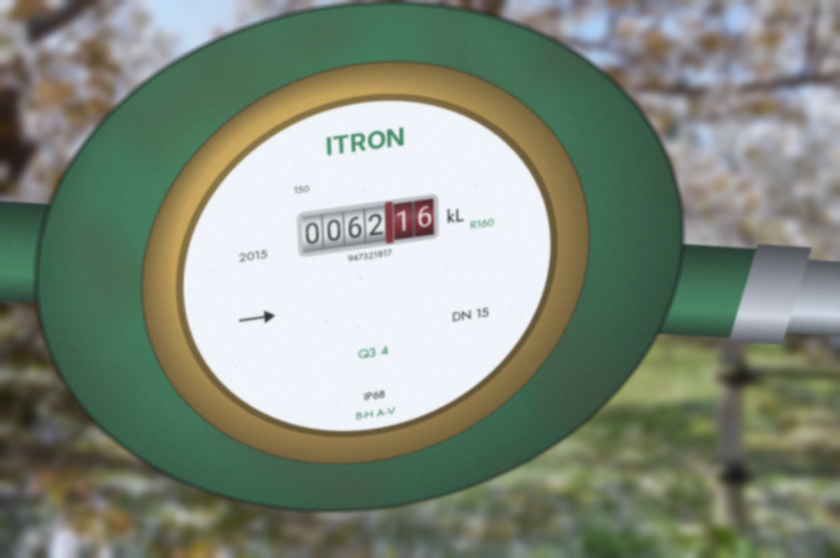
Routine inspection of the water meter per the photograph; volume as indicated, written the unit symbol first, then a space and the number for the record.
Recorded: kL 62.16
